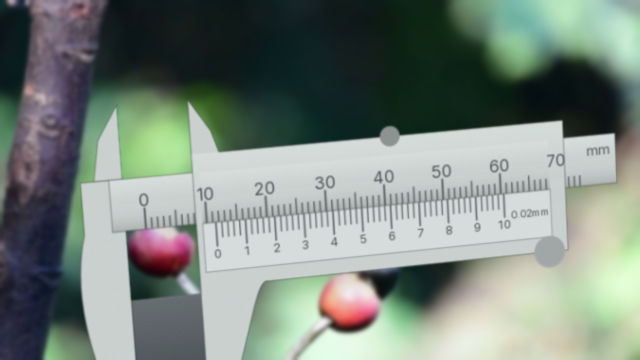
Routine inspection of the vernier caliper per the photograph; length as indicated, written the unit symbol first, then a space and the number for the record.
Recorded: mm 11.5
